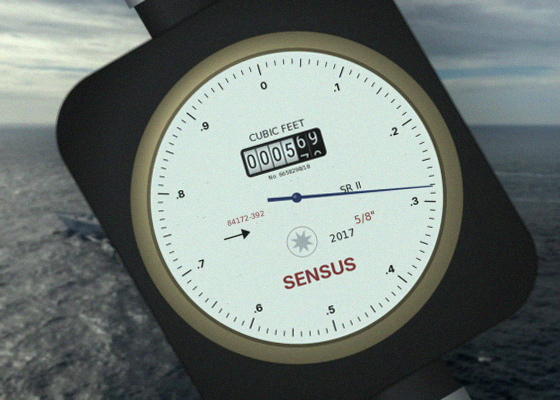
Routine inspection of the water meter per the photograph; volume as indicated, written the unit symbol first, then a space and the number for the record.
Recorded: ft³ 569.28
